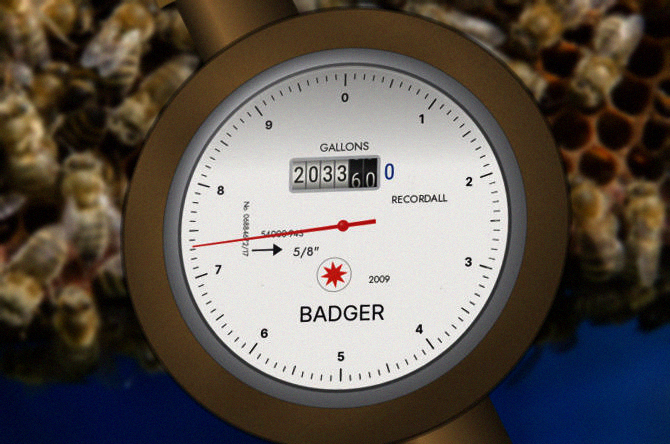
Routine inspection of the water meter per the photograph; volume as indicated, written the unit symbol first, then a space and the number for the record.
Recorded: gal 2033597.3
